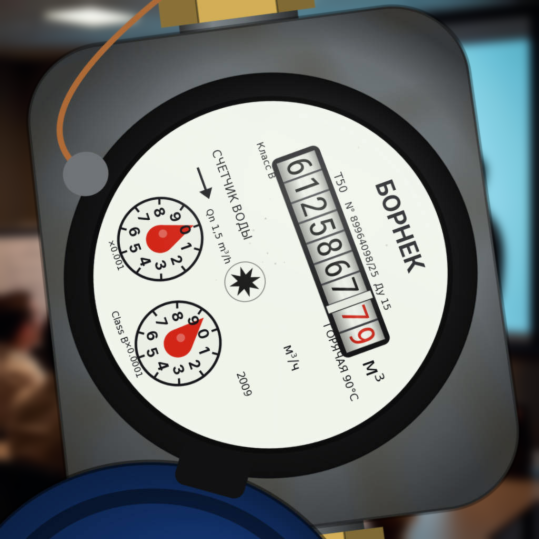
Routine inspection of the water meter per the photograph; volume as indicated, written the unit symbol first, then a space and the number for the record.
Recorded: m³ 6125867.7899
